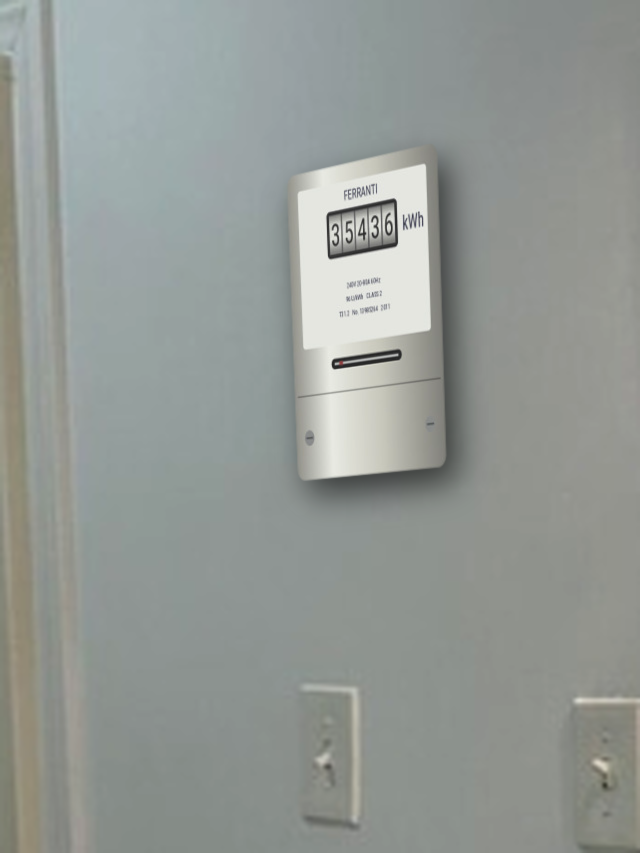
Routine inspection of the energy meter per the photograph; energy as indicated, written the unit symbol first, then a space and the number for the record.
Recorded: kWh 35436
